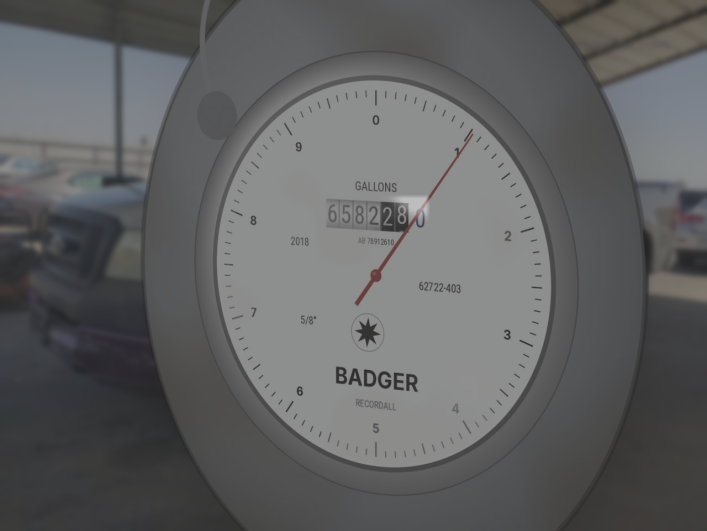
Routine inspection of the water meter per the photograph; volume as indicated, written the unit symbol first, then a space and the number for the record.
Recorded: gal 6582281.0
